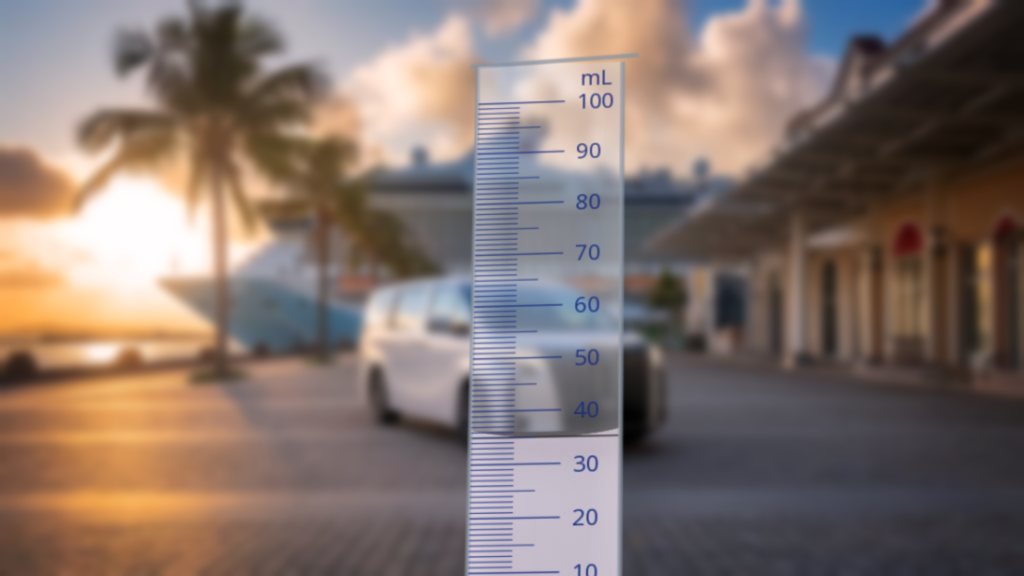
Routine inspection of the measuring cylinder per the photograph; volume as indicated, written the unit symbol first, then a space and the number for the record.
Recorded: mL 35
